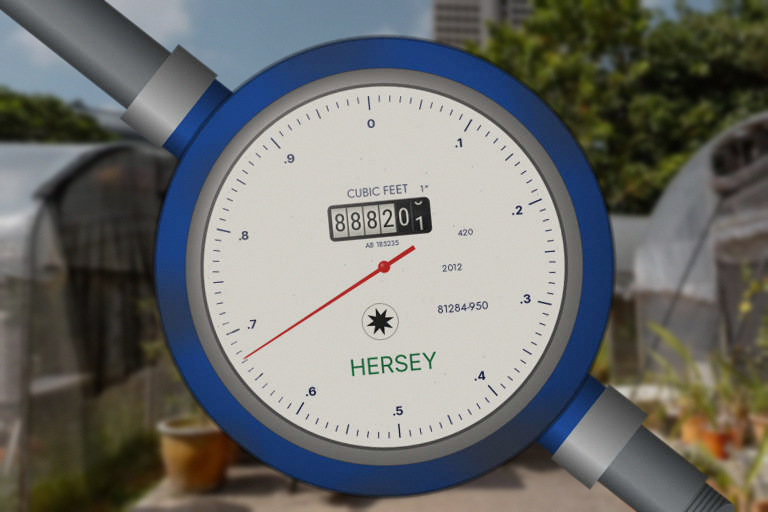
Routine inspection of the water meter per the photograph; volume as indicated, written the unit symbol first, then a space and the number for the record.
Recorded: ft³ 888200.67
